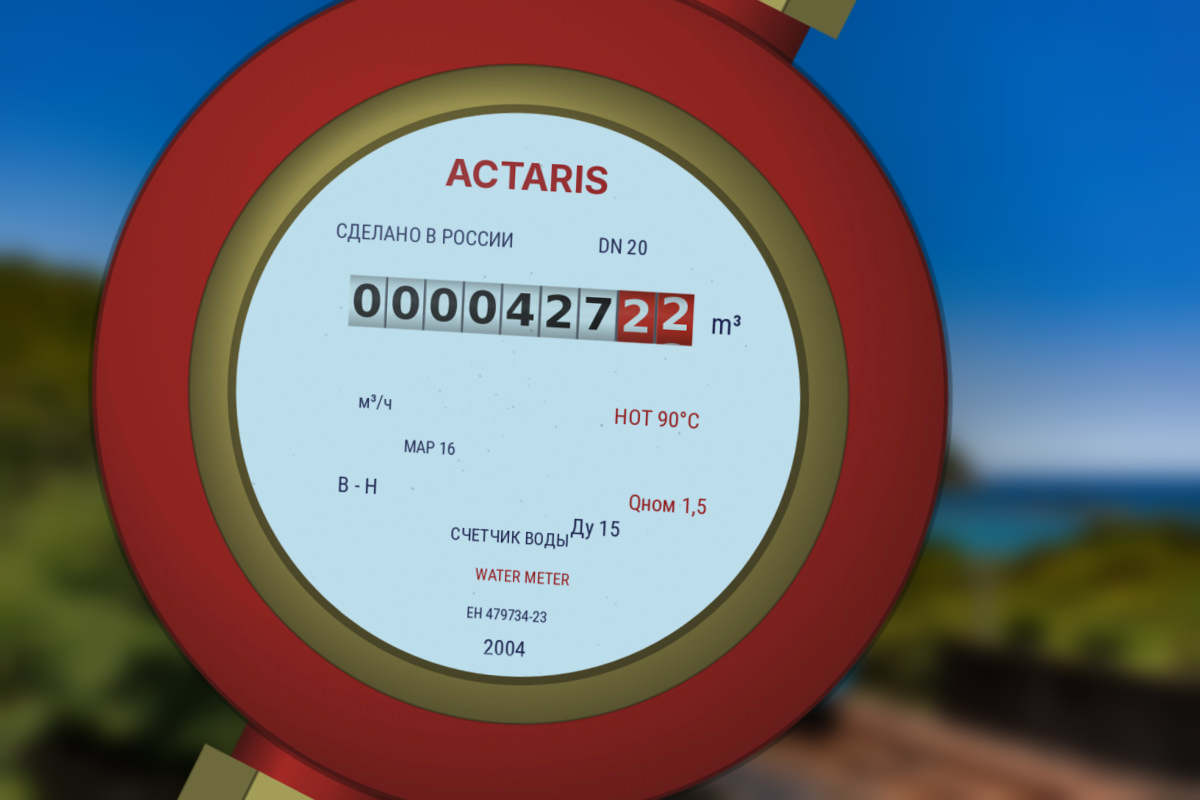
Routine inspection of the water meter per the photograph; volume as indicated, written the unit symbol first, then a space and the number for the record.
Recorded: m³ 427.22
